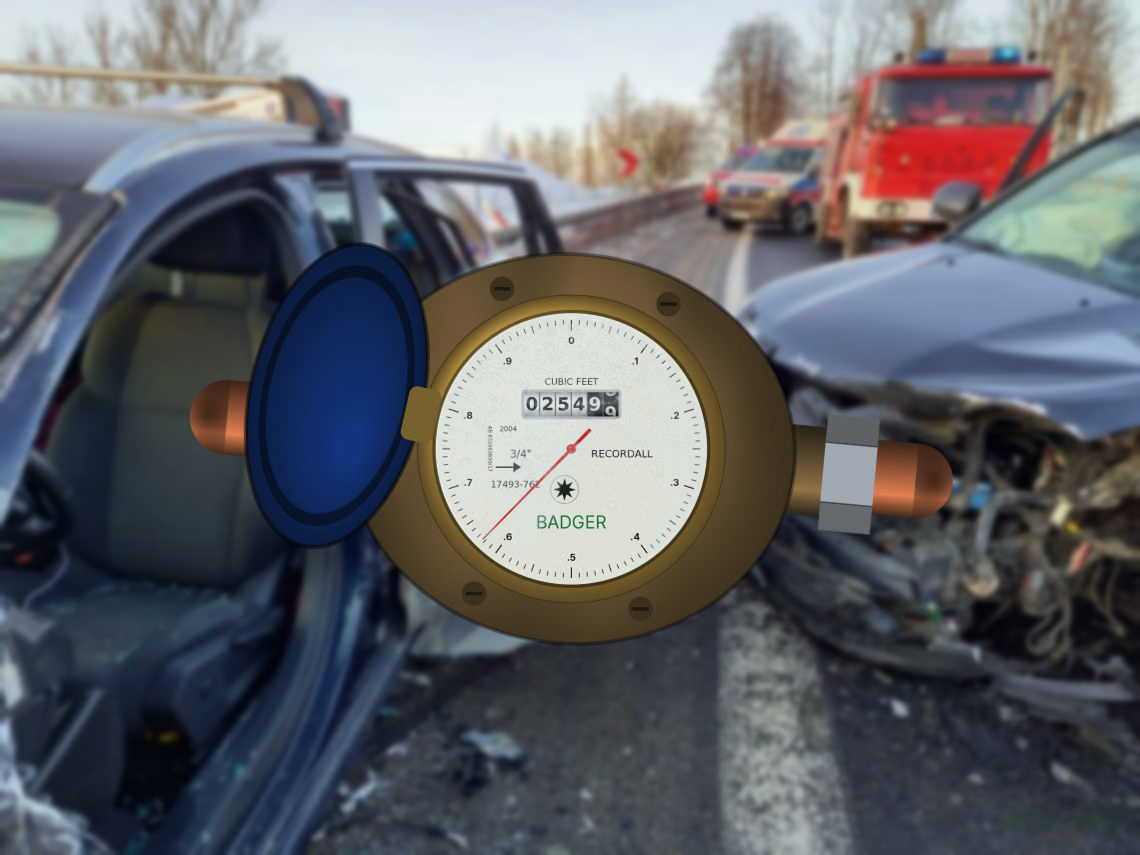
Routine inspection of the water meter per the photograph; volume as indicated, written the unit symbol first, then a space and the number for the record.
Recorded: ft³ 25498.62
